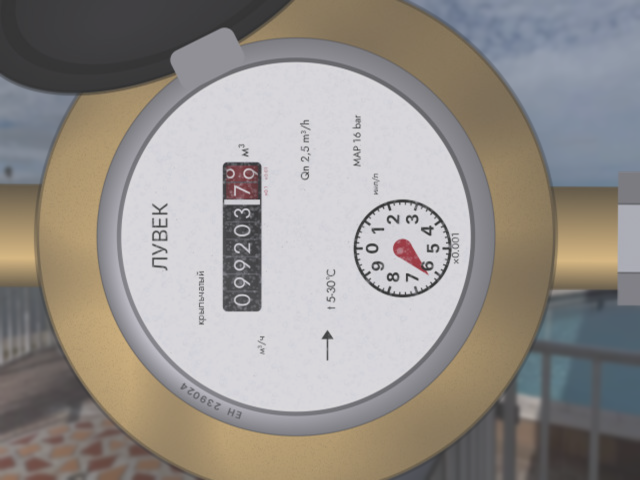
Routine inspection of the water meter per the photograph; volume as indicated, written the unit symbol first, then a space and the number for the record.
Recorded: m³ 99203.786
